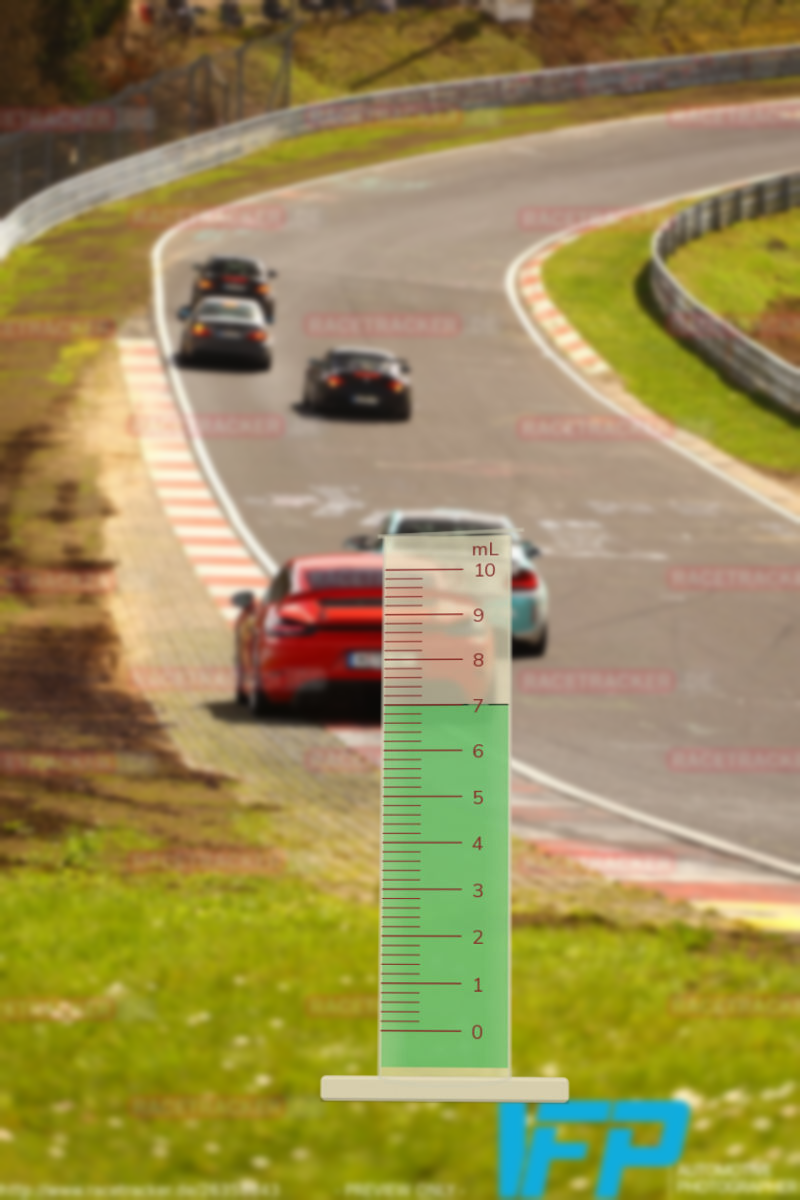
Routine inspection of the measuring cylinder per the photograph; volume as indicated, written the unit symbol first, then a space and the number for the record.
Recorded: mL 7
